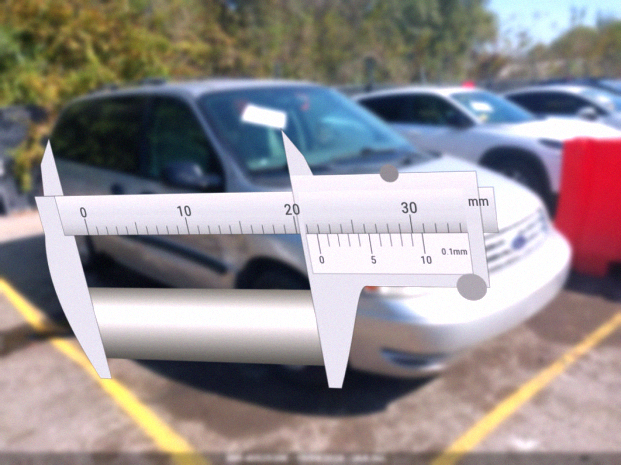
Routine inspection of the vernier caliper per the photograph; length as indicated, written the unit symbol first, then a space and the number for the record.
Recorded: mm 21.8
